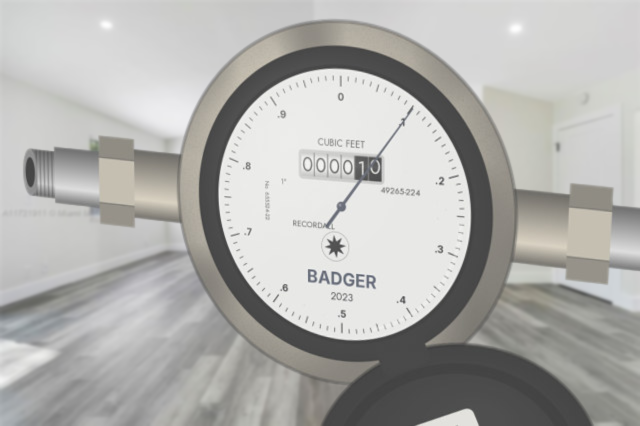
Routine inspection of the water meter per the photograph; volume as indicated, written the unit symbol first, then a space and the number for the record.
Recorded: ft³ 10.10
